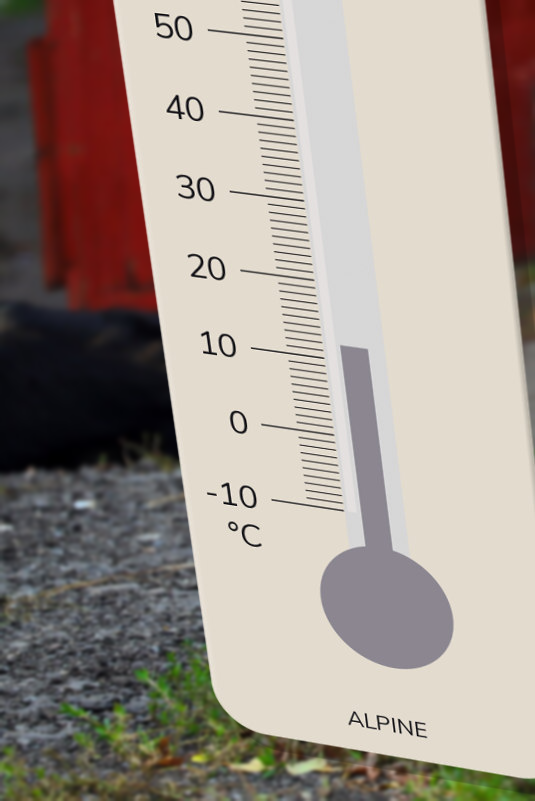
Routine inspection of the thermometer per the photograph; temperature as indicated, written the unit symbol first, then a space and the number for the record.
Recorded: °C 12
